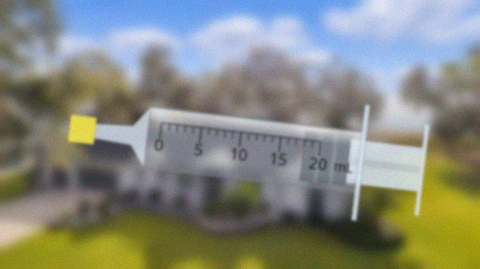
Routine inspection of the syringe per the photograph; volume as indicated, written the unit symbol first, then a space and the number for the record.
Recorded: mL 18
